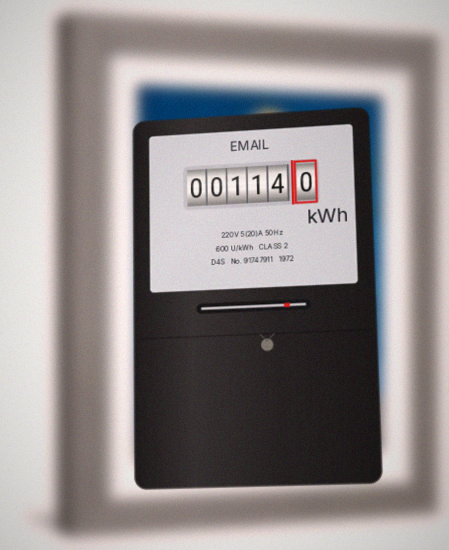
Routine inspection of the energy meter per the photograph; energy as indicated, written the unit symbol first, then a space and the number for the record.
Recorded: kWh 114.0
